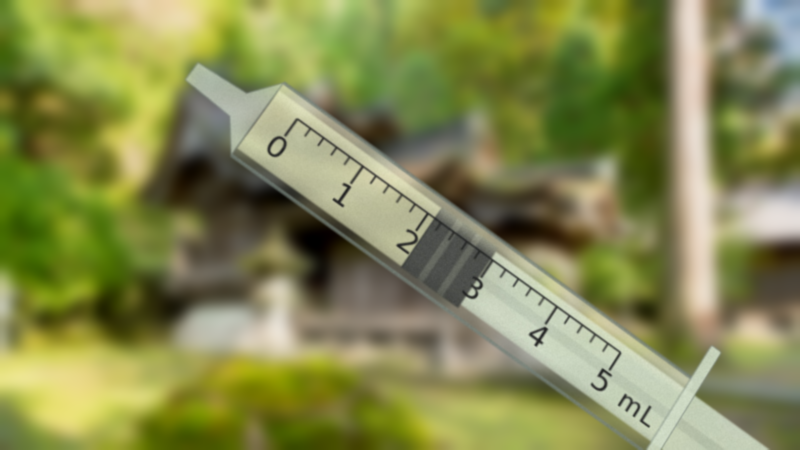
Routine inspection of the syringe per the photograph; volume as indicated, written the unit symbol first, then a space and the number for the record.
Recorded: mL 2.1
